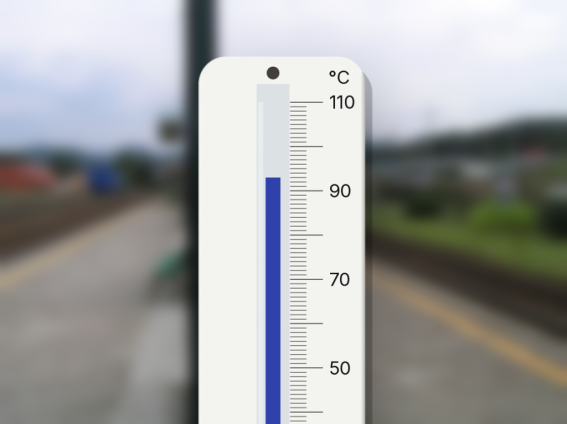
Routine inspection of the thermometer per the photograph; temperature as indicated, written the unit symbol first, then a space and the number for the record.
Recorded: °C 93
